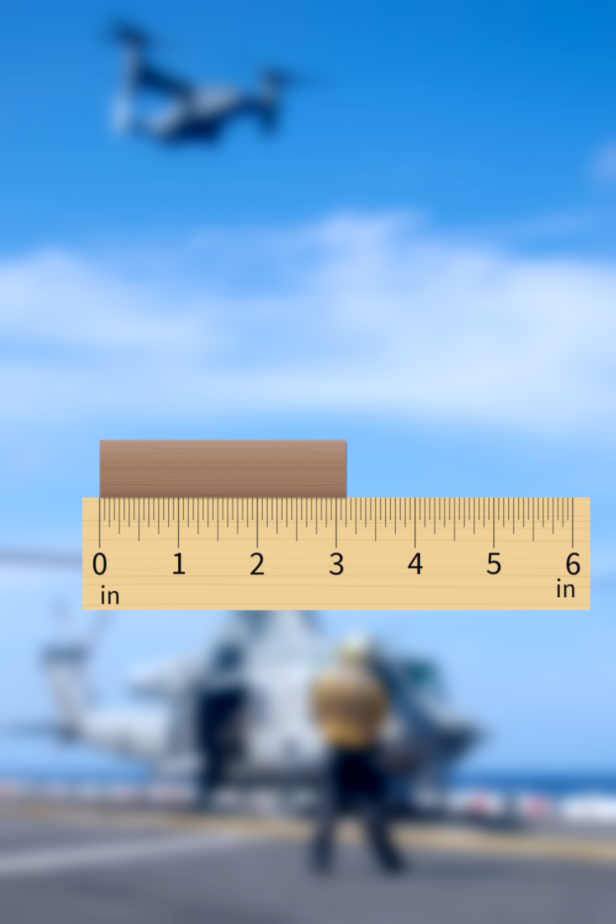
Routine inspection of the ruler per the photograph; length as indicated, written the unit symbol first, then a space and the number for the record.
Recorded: in 3.125
